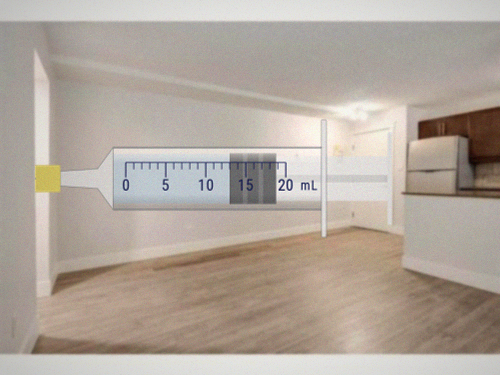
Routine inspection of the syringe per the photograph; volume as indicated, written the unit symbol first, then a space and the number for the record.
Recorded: mL 13
